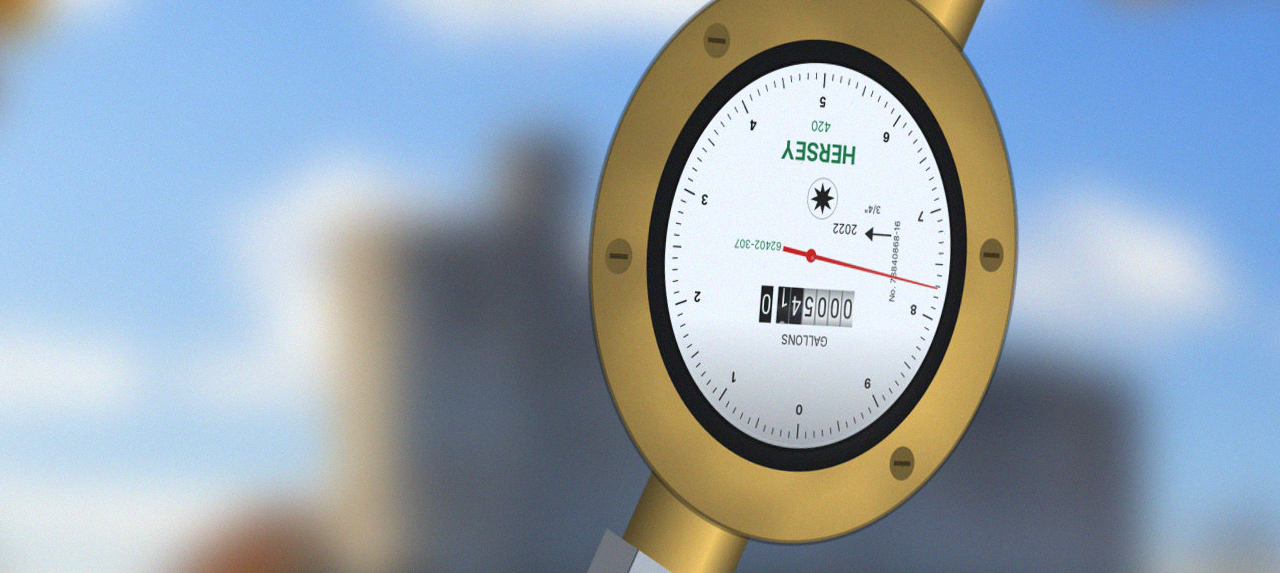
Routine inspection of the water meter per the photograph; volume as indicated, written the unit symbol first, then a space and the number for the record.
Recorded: gal 5407.7
